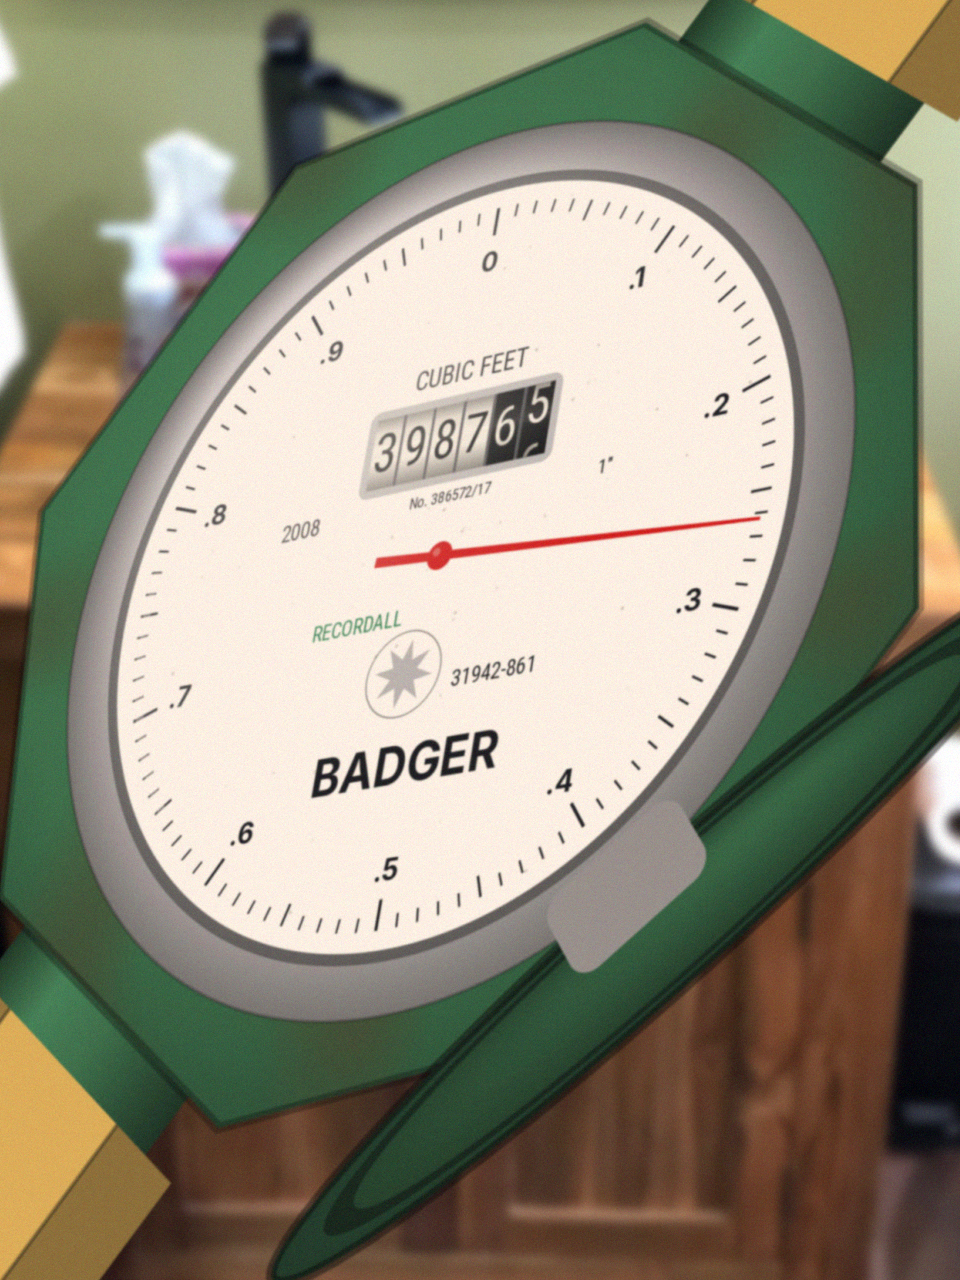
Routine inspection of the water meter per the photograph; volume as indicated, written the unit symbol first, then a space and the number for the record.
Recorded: ft³ 398765.26
